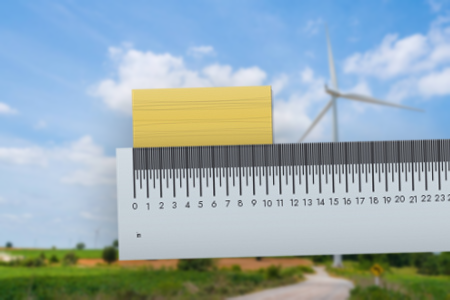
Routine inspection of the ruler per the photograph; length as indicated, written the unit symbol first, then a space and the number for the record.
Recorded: in 10.5
